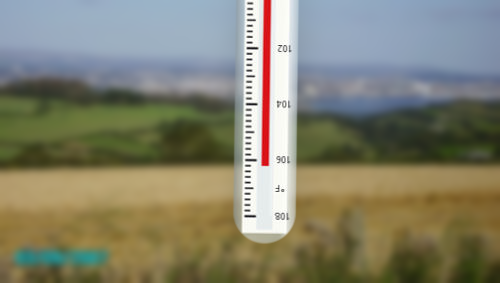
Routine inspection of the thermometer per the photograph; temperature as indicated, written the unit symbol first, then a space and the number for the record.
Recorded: °F 106.2
